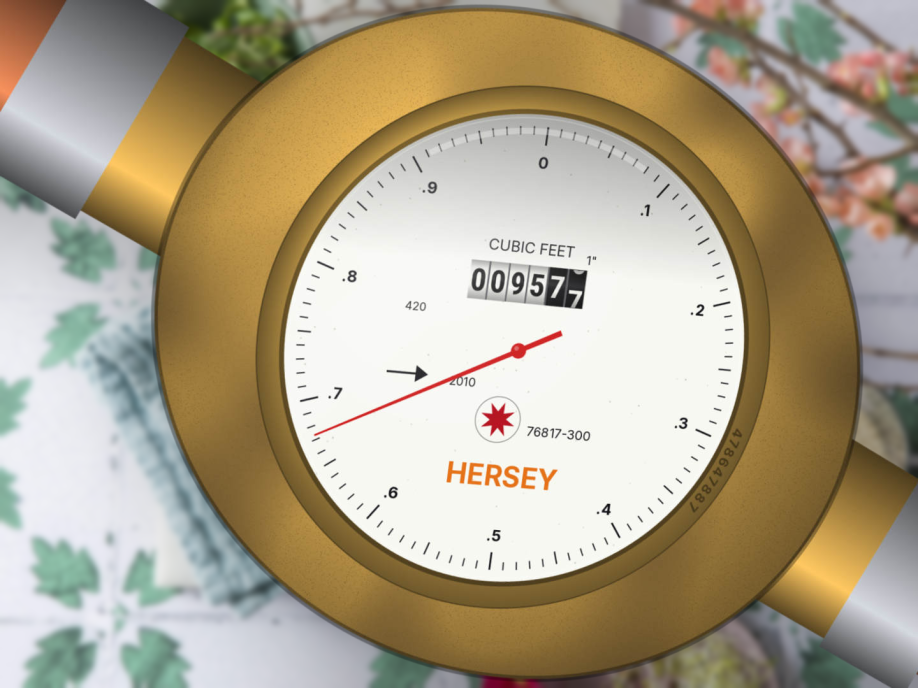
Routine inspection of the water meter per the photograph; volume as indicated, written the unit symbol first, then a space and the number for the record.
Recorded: ft³ 9576.67
